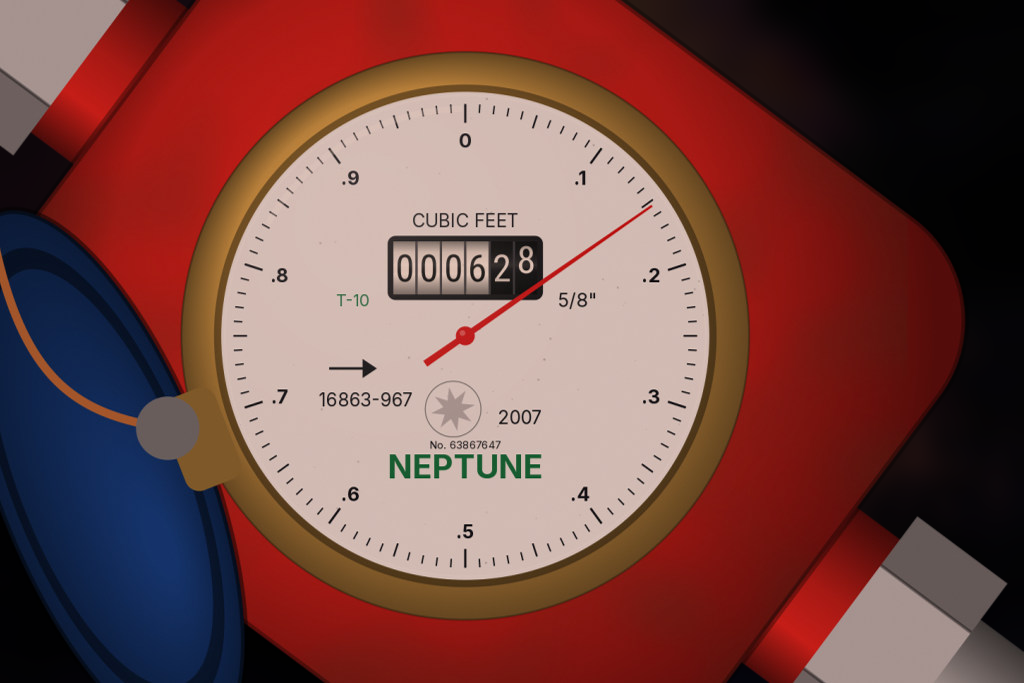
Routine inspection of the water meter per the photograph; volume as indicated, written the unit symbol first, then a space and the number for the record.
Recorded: ft³ 628.15
